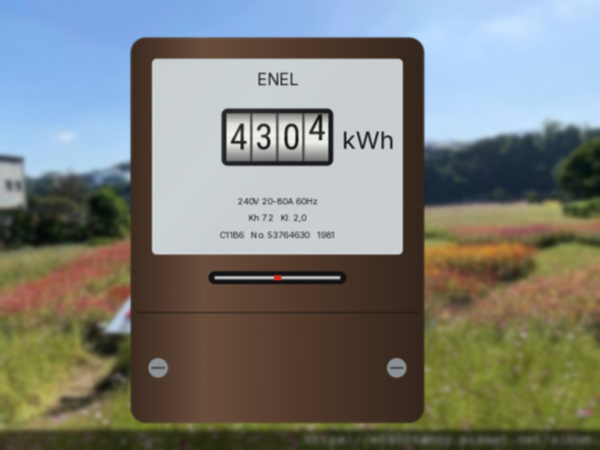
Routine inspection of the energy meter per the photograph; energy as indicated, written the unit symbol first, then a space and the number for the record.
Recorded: kWh 4304
